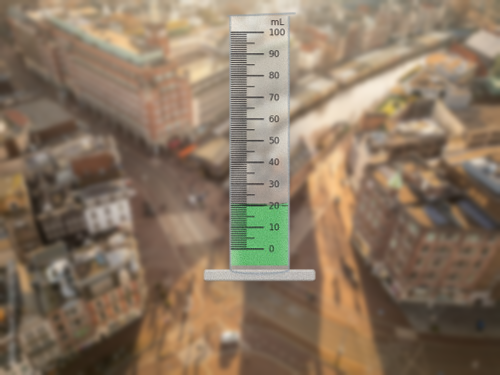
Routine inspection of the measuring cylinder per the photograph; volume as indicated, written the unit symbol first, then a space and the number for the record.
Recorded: mL 20
